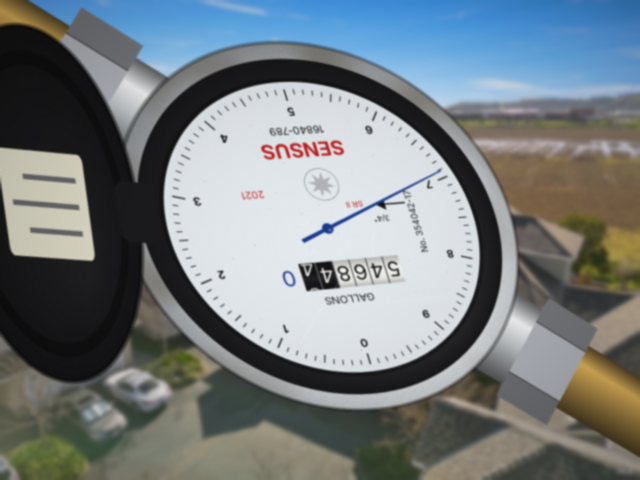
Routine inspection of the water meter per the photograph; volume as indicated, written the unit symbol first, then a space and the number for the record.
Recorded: gal 5468436.9
